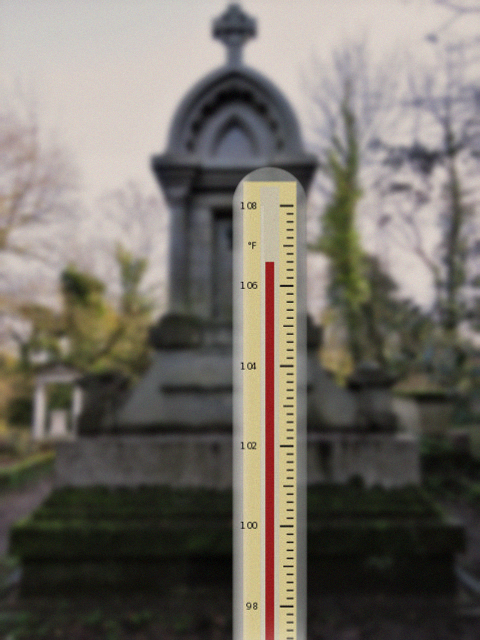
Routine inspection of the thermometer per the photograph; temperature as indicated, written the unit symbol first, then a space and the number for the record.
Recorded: °F 106.6
